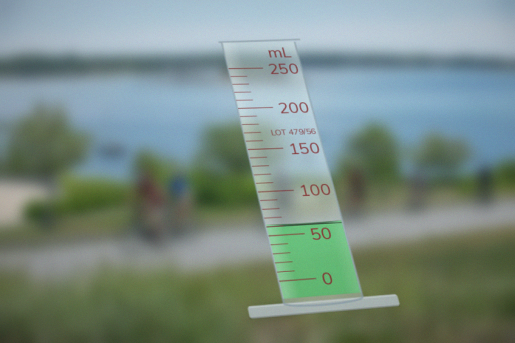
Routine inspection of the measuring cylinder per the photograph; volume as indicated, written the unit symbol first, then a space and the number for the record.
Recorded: mL 60
